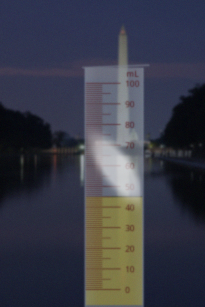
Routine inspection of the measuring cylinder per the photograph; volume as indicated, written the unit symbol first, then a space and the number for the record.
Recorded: mL 45
